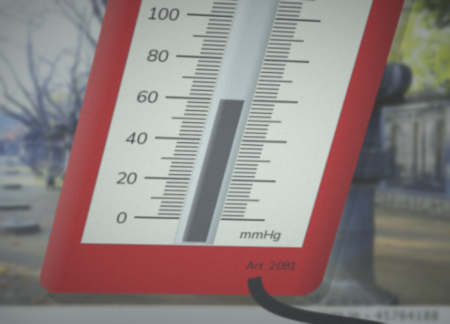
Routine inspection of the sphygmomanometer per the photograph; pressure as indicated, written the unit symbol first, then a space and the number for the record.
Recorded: mmHg 60
